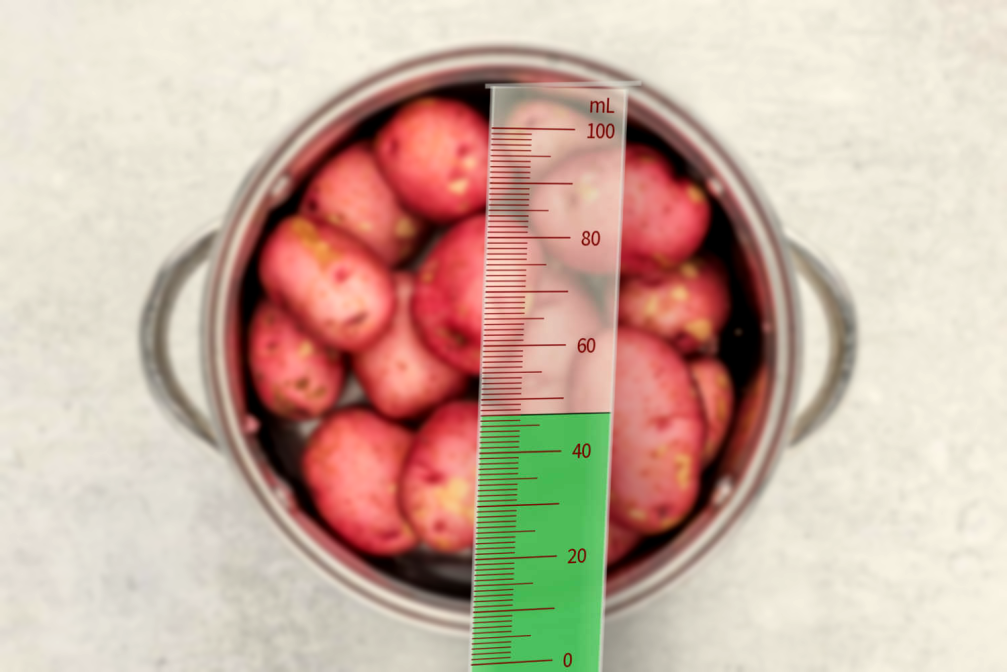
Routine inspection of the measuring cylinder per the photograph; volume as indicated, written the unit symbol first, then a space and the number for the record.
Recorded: mL 47
